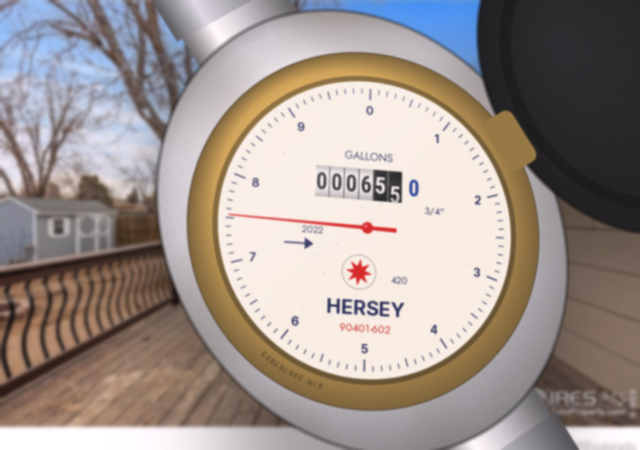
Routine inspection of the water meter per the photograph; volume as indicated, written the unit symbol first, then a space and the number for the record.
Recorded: gal 6547.5
